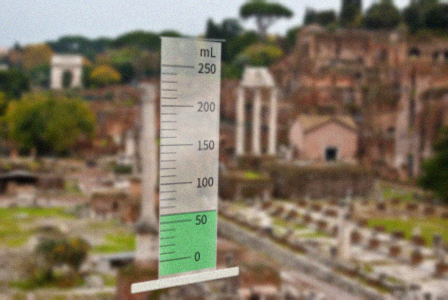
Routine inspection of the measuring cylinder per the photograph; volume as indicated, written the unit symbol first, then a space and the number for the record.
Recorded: mL 60
